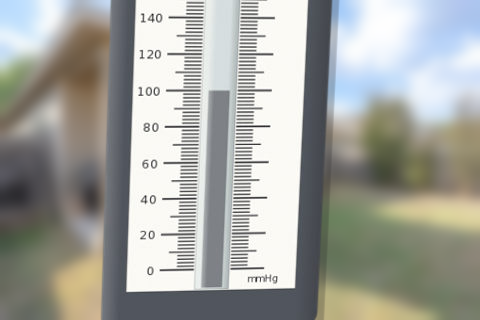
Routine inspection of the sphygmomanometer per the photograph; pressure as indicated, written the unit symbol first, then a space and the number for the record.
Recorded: mmHg 100
